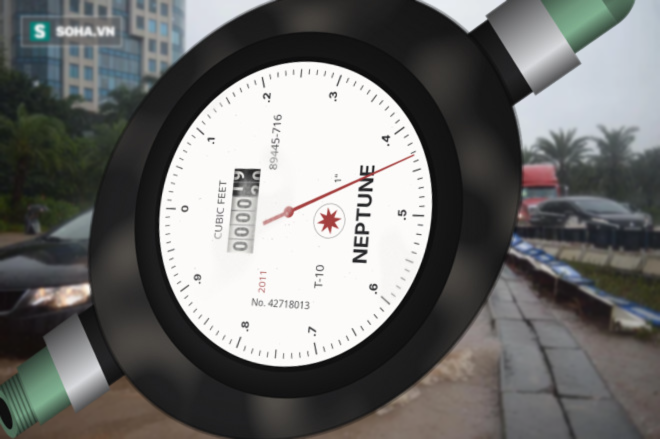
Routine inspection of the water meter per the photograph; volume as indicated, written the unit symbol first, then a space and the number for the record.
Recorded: ft³ 19.43
